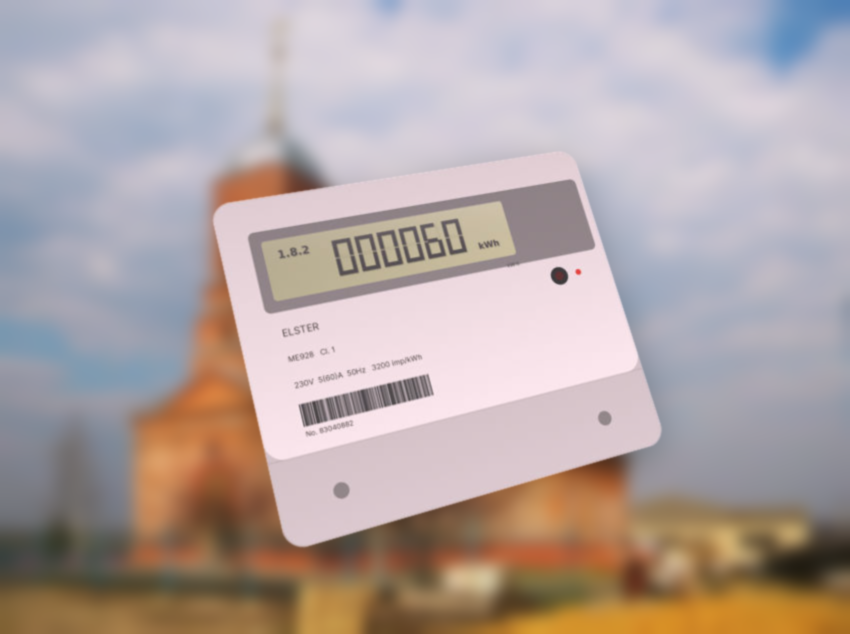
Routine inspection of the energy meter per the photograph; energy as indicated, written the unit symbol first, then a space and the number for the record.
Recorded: kWh 60
